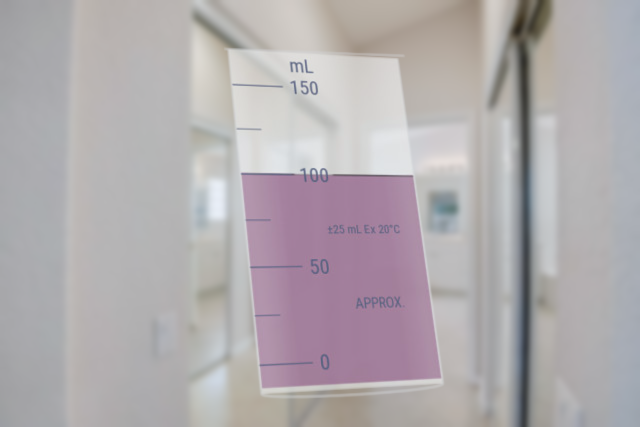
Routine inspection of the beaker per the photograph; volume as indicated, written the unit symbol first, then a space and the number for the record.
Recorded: mL 100
